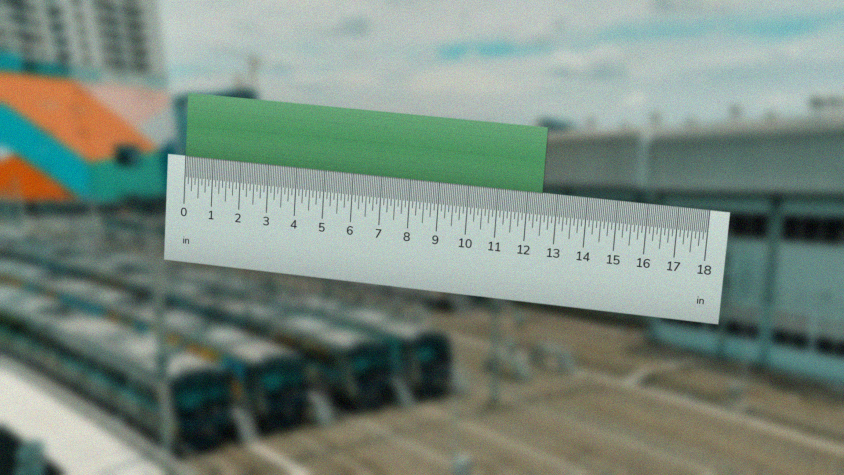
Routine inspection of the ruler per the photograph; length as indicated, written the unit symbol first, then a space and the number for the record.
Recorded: in 12.5
